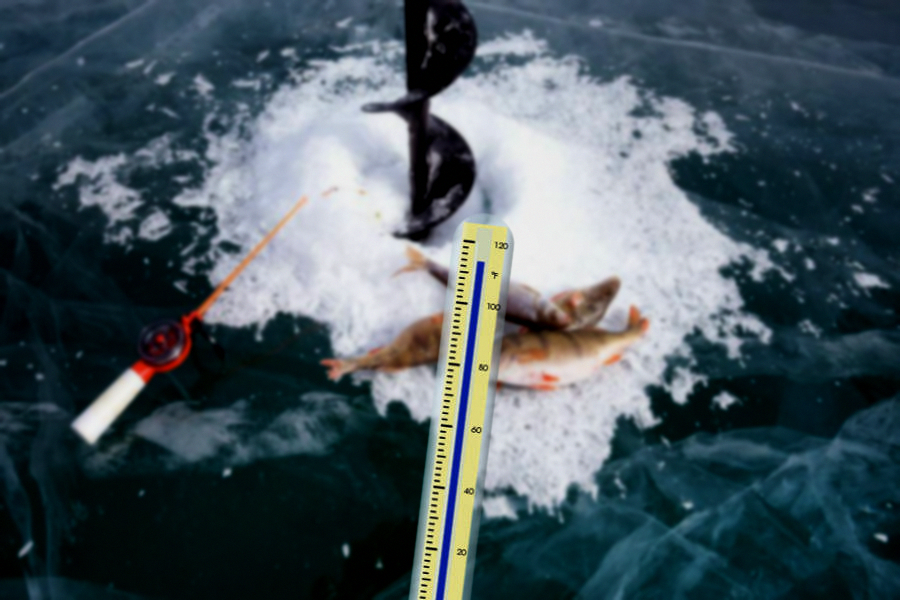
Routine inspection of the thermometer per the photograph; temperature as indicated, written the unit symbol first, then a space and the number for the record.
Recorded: °F 114
